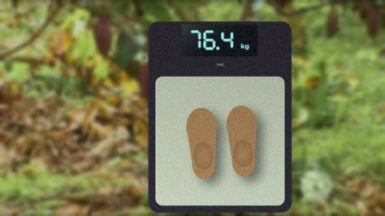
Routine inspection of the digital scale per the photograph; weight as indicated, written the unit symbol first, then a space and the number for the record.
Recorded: kg 76.4
